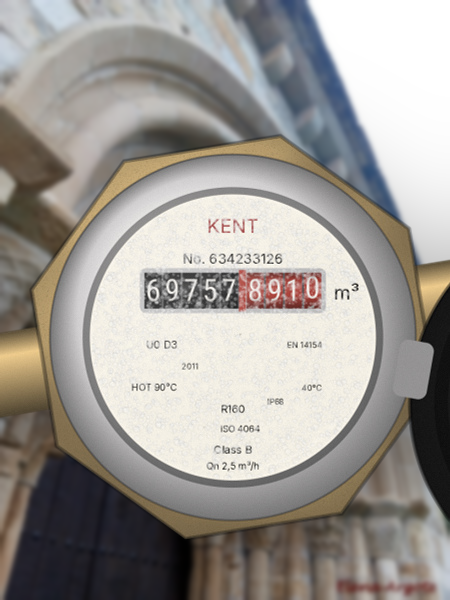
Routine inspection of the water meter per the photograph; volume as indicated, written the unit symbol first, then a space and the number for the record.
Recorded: m³ 69757.8910
